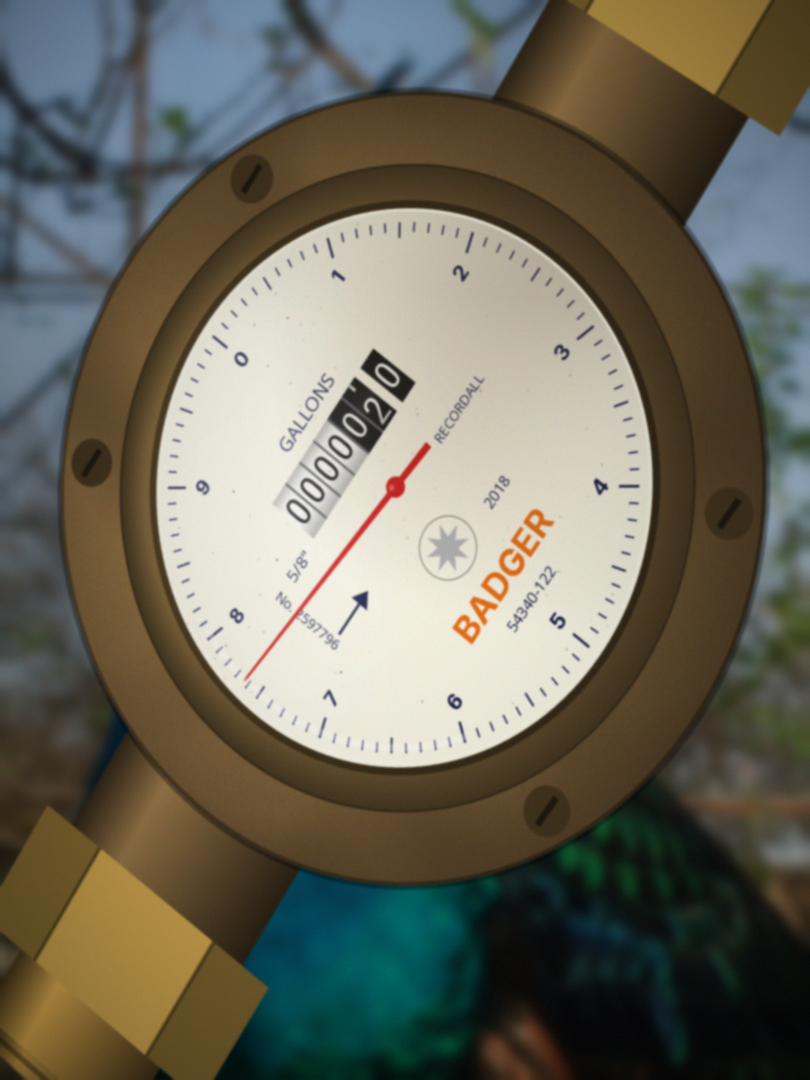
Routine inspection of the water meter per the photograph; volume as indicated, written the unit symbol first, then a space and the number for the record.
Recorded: gal 17.6
